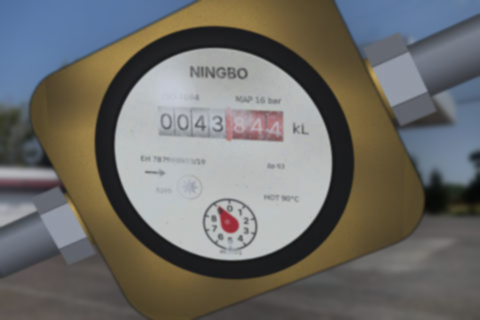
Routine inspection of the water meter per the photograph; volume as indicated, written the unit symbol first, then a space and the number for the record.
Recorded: kL 43.8439
